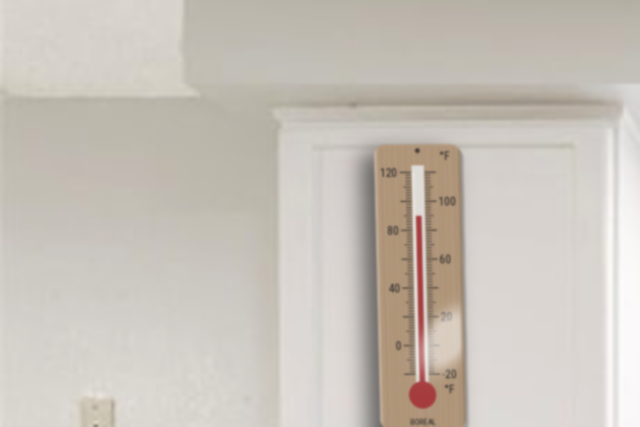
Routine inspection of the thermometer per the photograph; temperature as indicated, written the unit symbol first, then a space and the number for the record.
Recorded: °F 90
